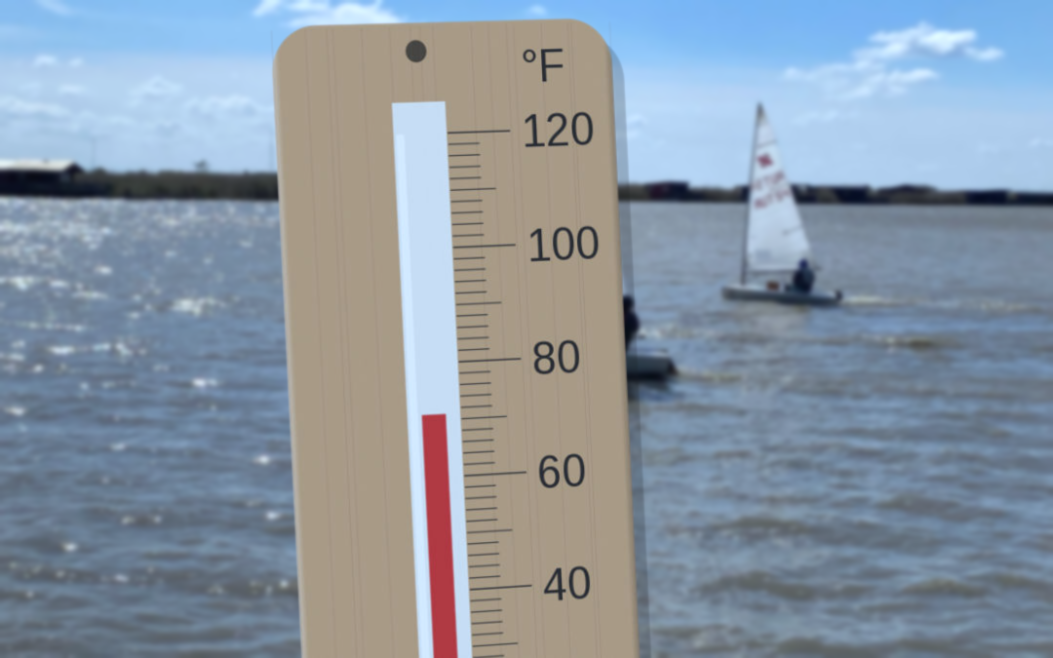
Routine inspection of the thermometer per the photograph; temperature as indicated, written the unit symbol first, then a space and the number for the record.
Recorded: °F 71
